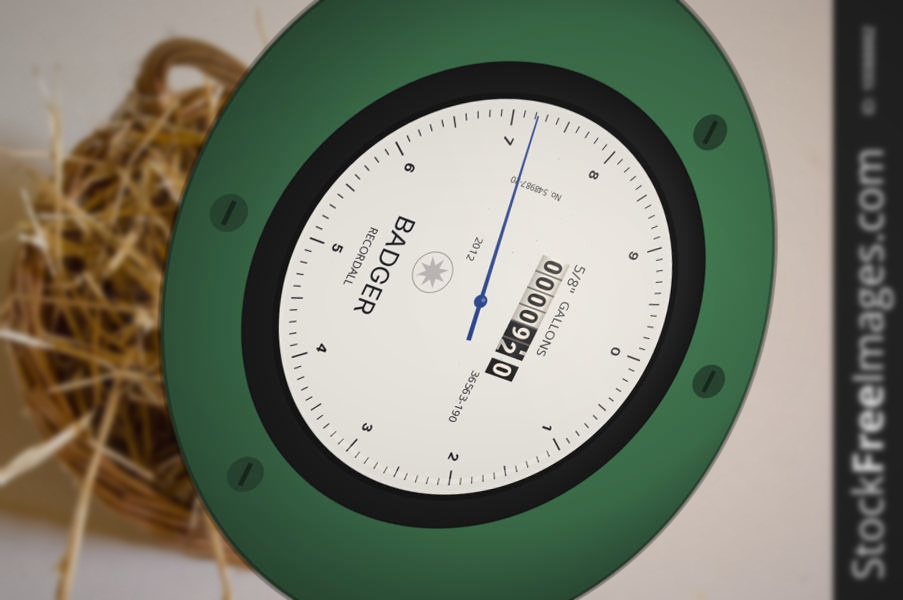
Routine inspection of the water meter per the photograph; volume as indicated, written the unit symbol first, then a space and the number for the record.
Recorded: gal 917.2
